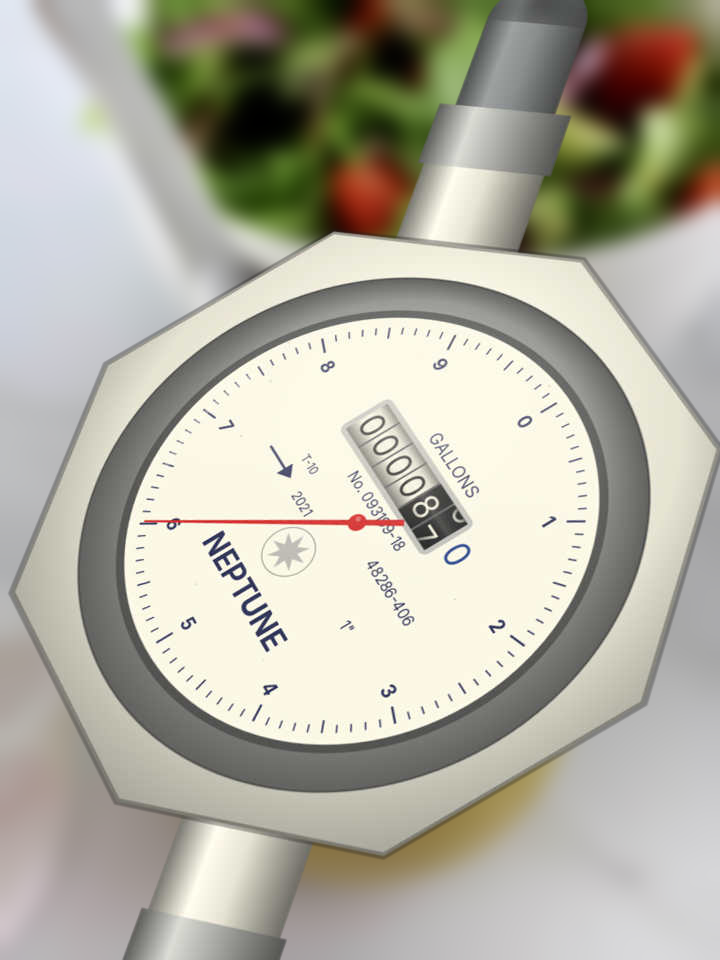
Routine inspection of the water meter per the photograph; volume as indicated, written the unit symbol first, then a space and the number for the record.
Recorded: gal 866.0
